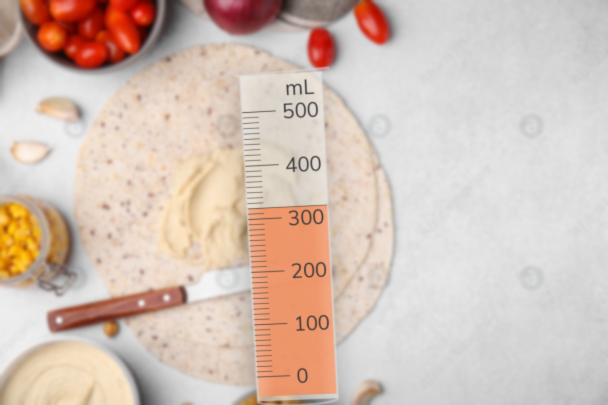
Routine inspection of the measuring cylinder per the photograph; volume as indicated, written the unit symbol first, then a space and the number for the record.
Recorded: mL 320
